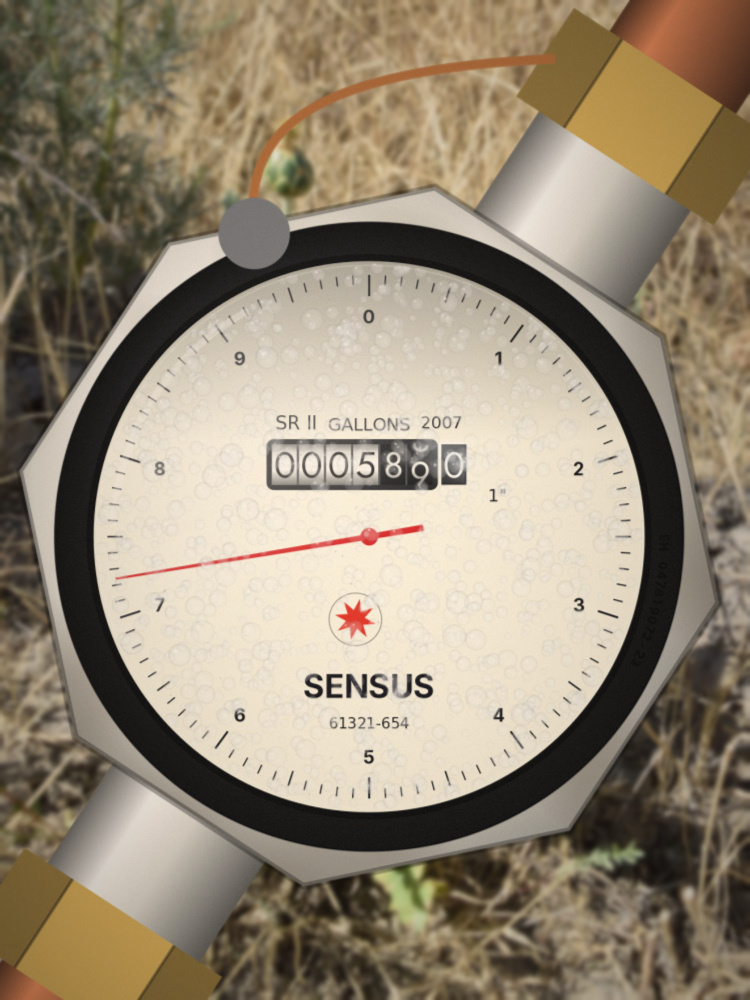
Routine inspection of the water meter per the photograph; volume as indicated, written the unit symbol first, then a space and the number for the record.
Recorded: gal 5887.2
